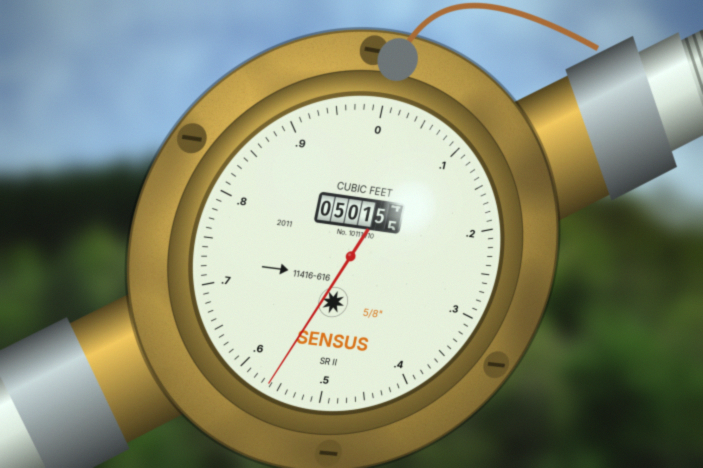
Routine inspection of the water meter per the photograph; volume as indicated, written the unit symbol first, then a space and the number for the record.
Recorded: ft³ 50154.56
